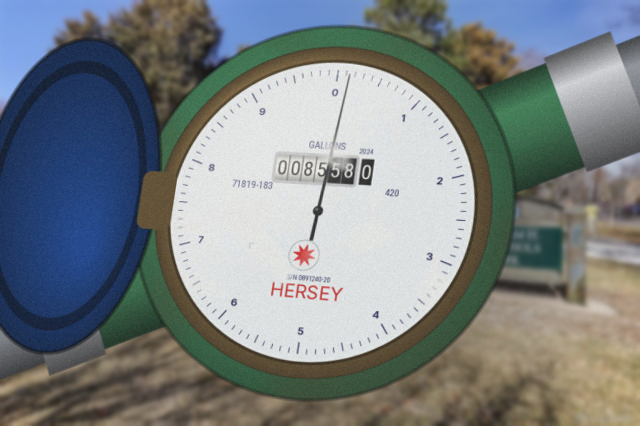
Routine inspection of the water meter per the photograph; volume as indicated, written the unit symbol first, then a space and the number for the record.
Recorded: gal 85580.1
